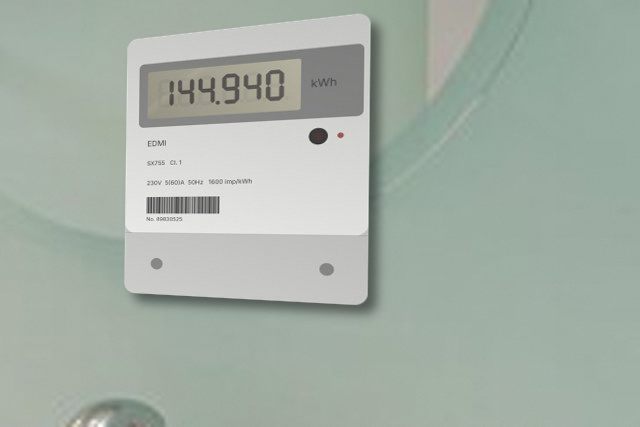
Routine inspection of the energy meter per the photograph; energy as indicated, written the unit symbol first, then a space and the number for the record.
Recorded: kWh 144.940
